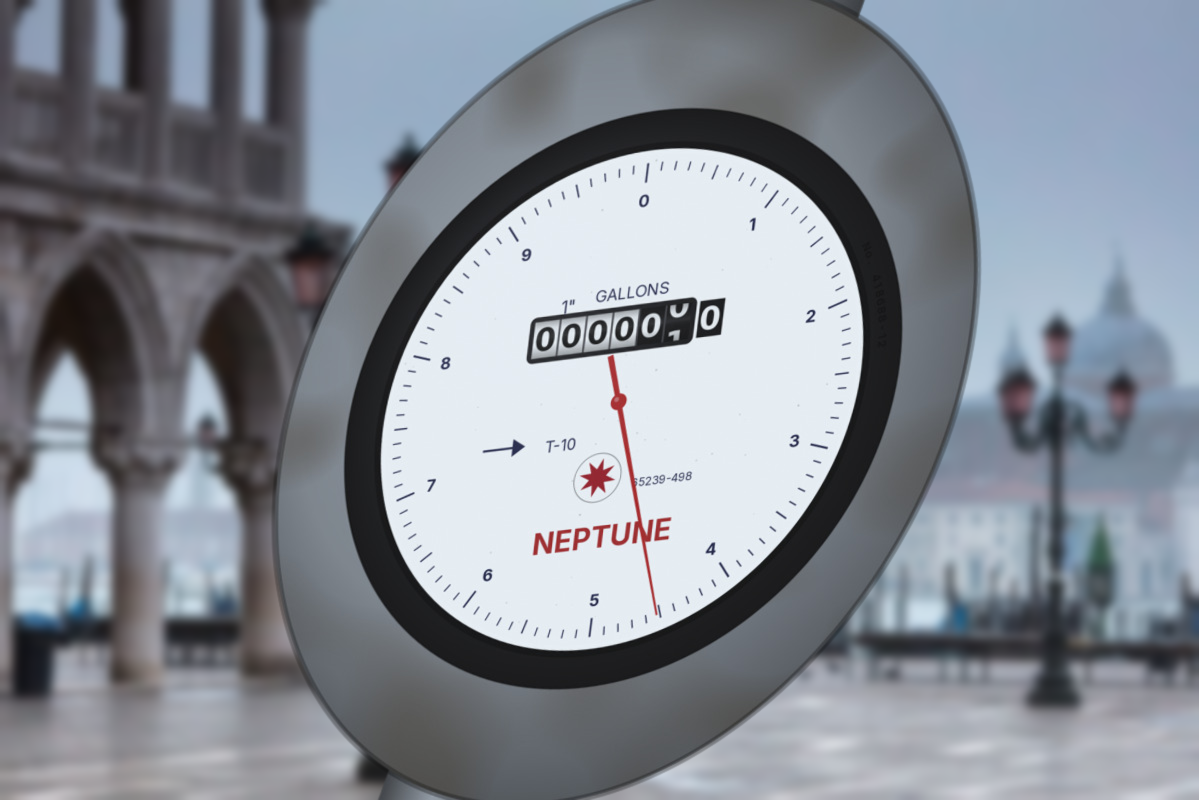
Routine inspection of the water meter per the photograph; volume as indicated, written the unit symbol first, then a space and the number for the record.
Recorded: gal 4.5
